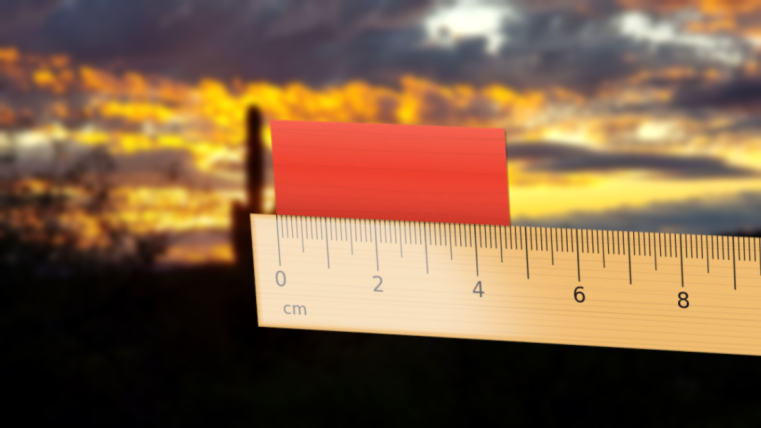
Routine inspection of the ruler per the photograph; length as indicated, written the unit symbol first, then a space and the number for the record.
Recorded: cm 4.7
